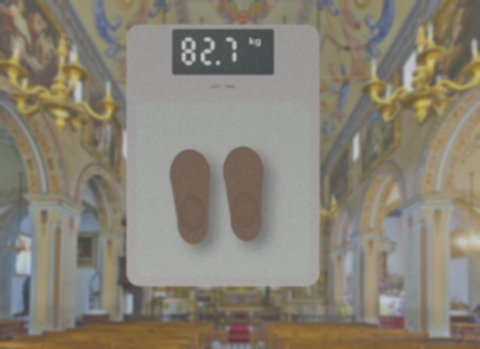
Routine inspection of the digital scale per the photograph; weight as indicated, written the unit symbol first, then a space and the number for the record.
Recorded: kg 82.7
